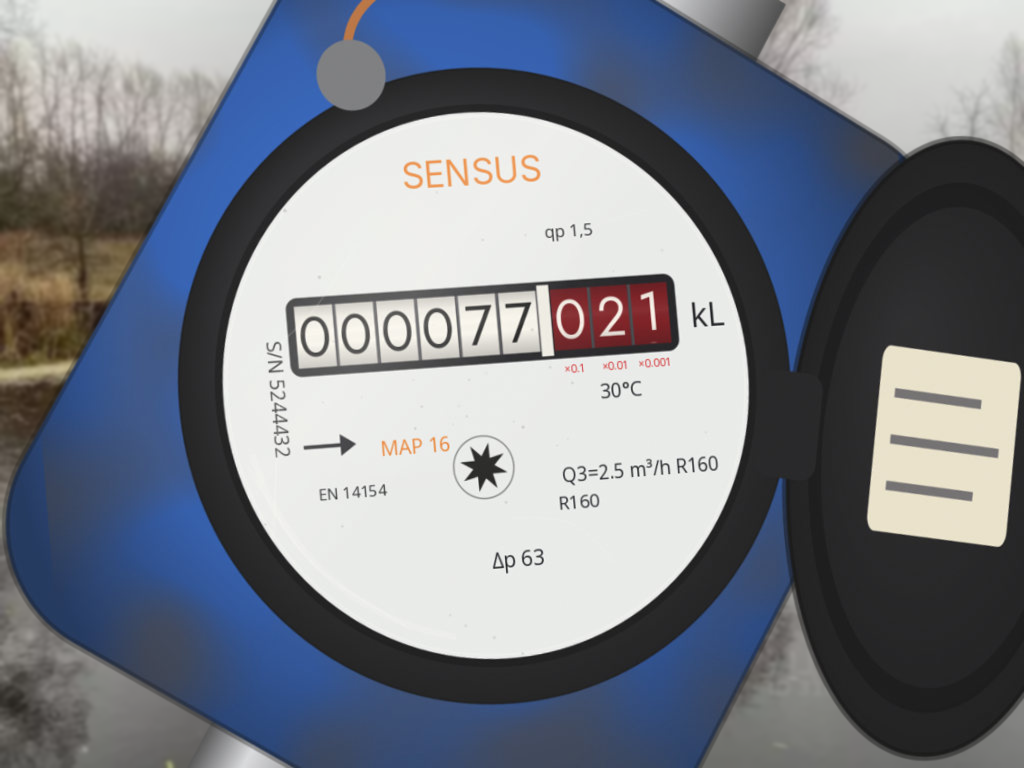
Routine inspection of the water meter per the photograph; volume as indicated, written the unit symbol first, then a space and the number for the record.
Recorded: kL 77.021
